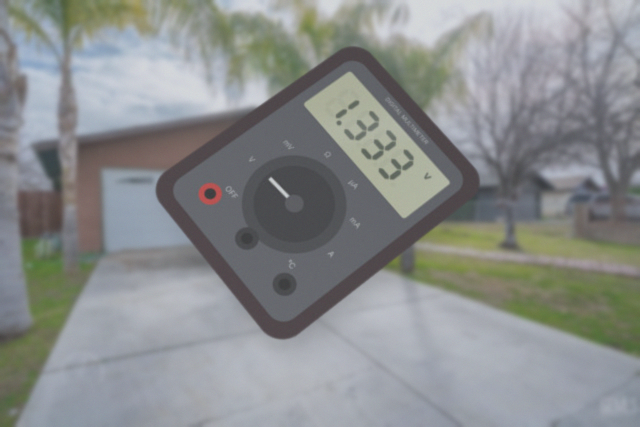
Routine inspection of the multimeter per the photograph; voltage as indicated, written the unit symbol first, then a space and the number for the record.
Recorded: V 1.333
